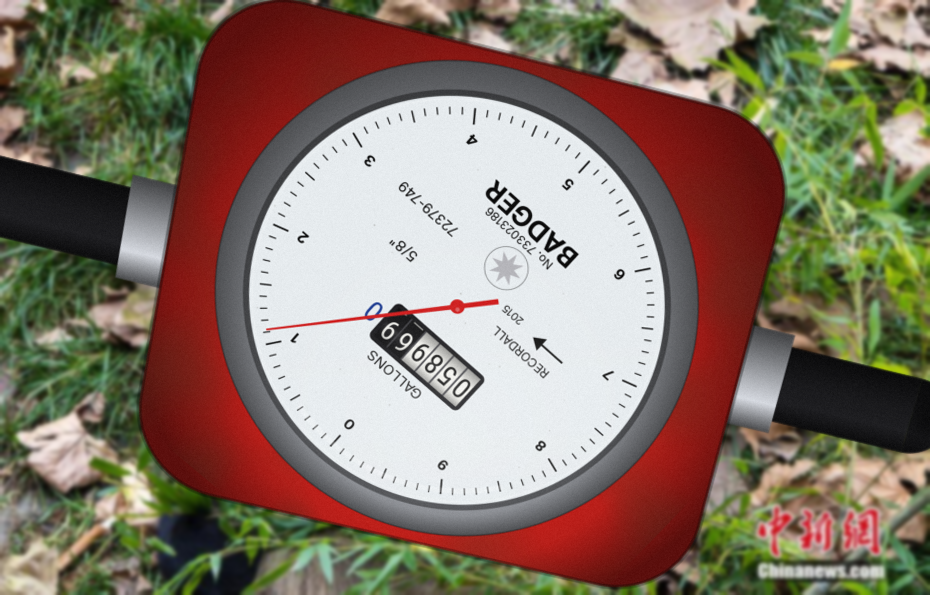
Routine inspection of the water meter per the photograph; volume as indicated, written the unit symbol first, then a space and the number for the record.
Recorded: gal 589691.1
